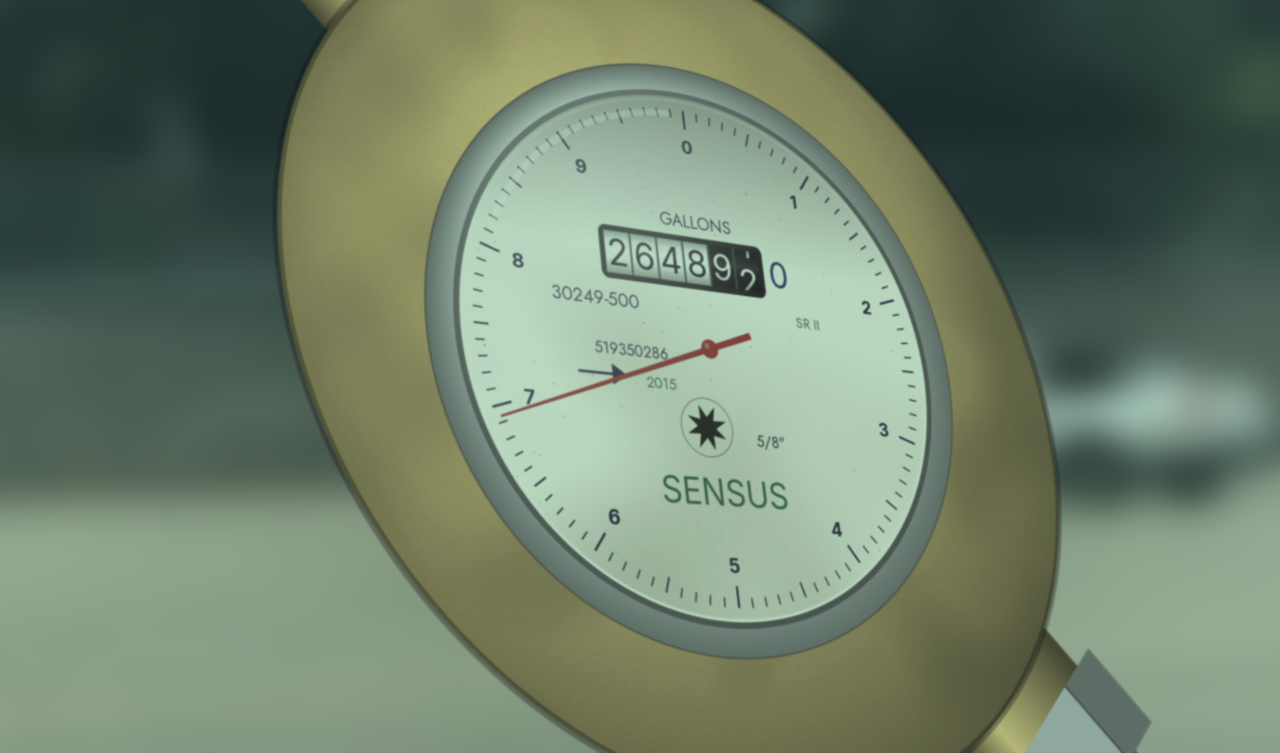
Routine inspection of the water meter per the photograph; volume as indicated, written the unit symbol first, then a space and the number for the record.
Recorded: gal 2648916.9
